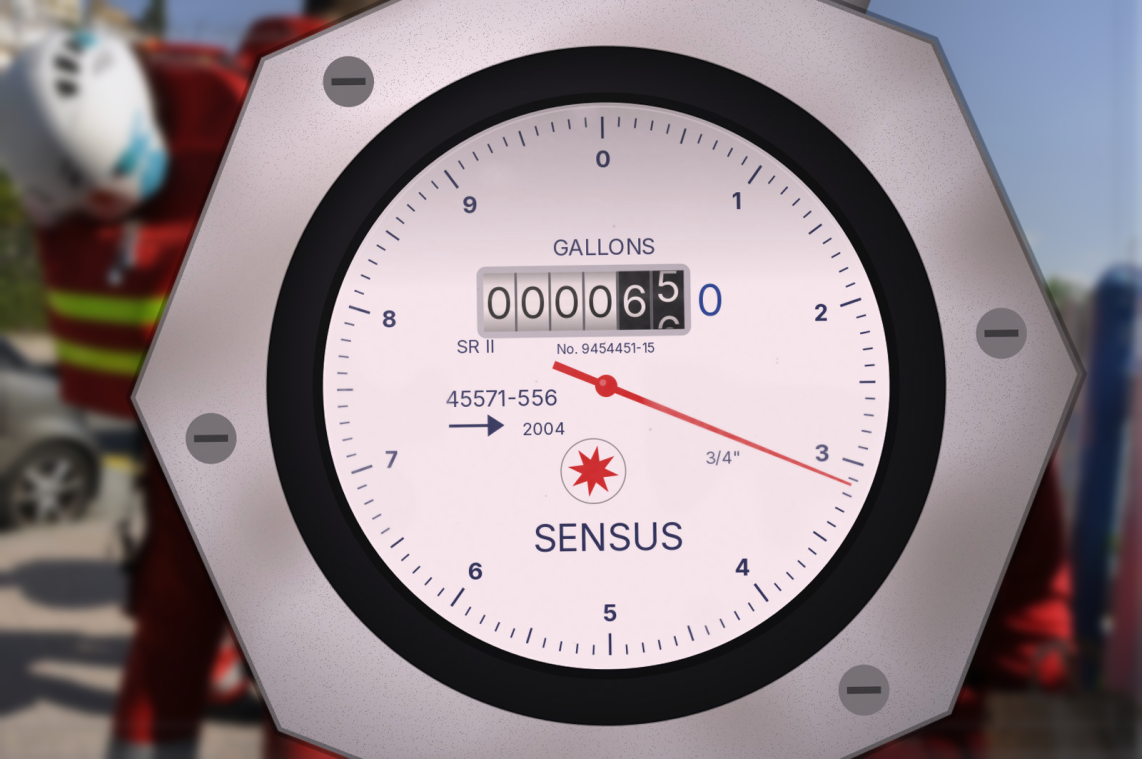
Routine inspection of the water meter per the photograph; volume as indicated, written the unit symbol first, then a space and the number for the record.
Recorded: gal 653.1
